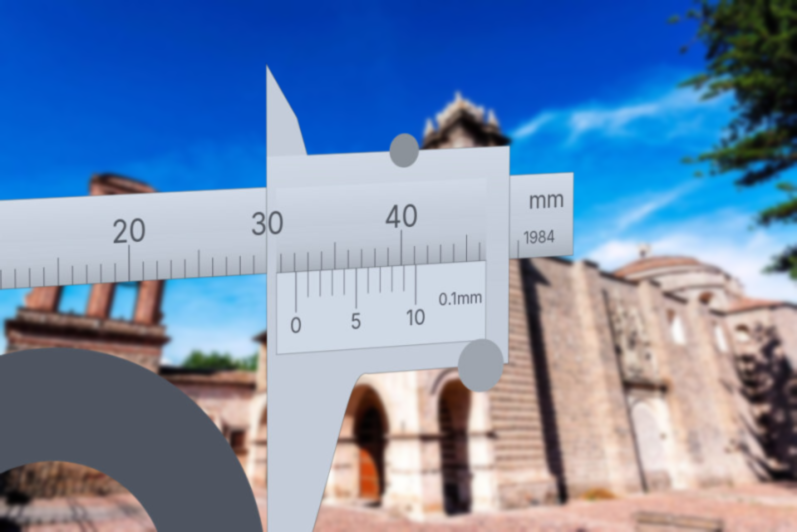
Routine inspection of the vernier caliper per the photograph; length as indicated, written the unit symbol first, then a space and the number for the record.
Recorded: mm 32.1
